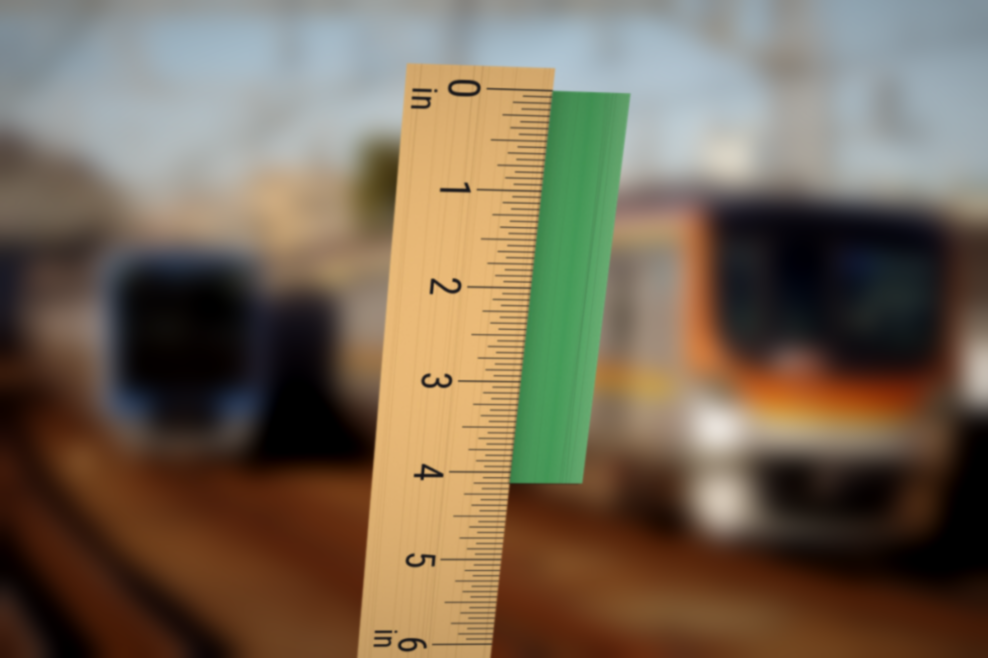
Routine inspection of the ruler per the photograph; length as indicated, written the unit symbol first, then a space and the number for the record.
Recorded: in 4.125
